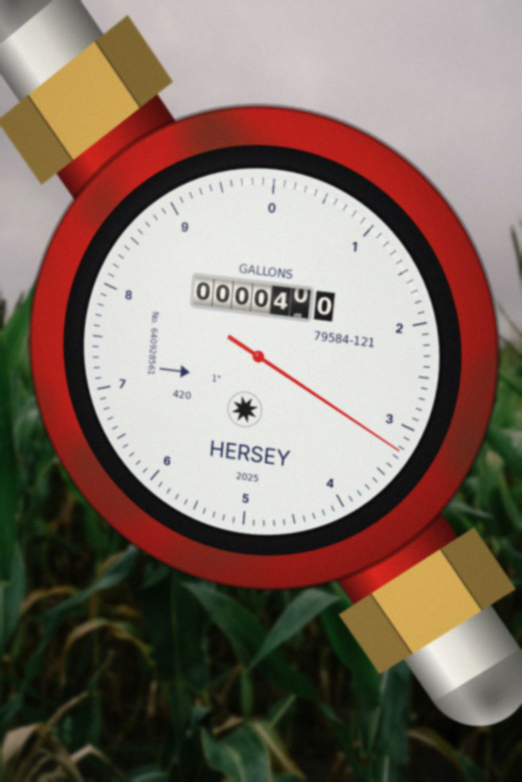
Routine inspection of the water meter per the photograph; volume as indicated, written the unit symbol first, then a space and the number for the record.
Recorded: gal 403.2
